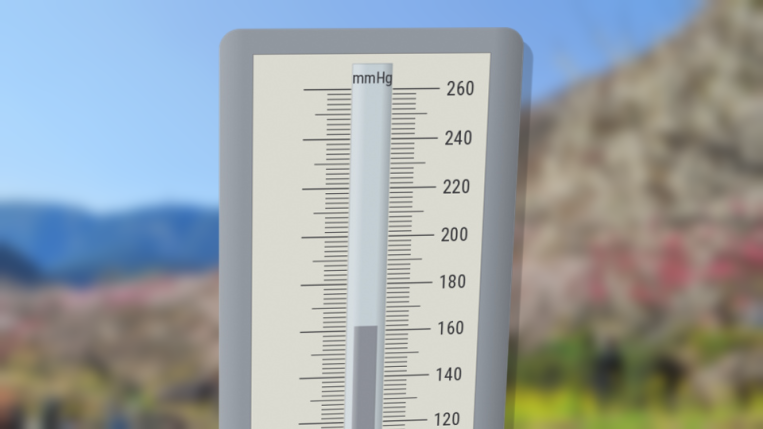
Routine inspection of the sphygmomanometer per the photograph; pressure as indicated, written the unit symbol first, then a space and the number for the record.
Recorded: mmHg 162
